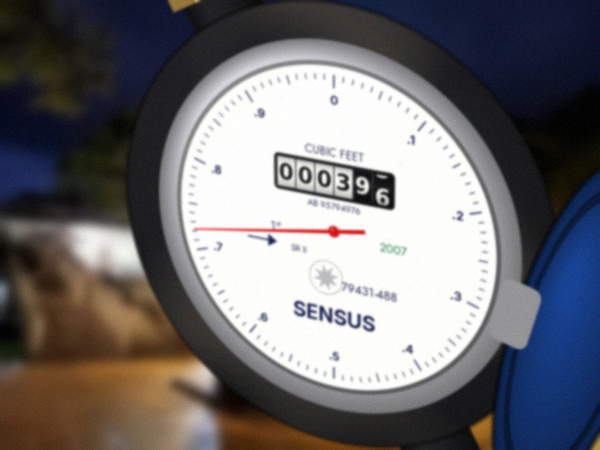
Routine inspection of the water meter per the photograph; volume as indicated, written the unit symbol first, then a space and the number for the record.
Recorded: ft³ 395.72
